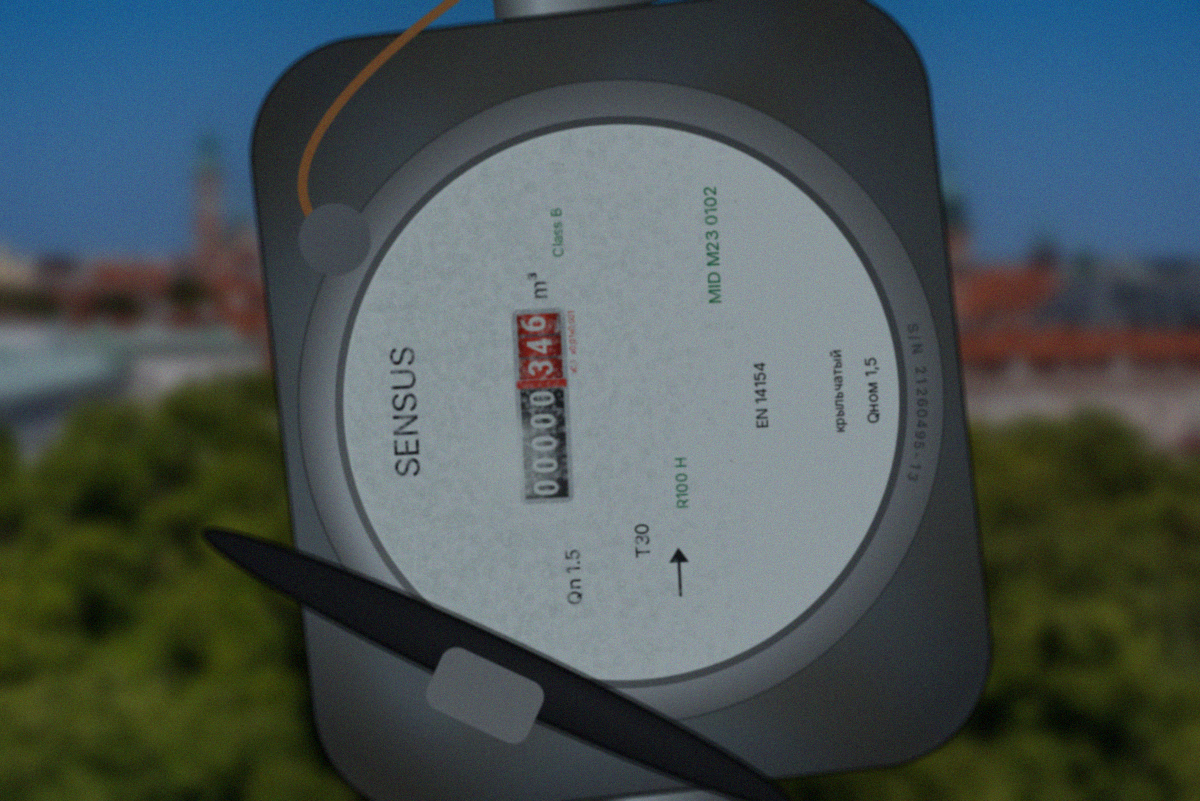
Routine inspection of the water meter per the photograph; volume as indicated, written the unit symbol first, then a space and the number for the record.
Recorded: m³ 0.346
